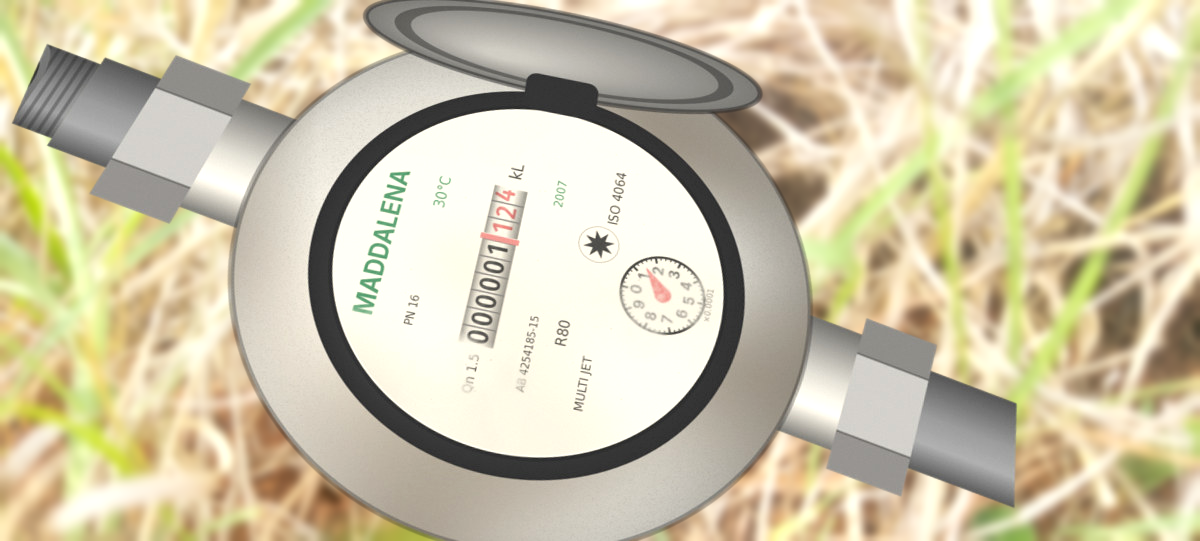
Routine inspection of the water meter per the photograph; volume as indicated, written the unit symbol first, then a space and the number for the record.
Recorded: kL 1.1241
